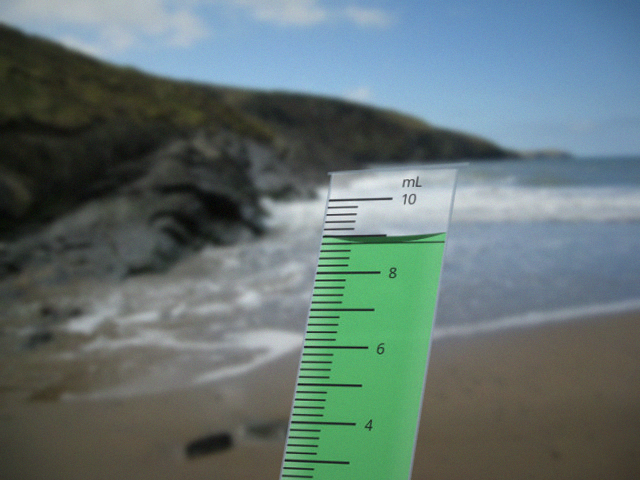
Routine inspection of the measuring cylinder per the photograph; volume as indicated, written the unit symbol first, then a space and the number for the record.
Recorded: mL 8.8
